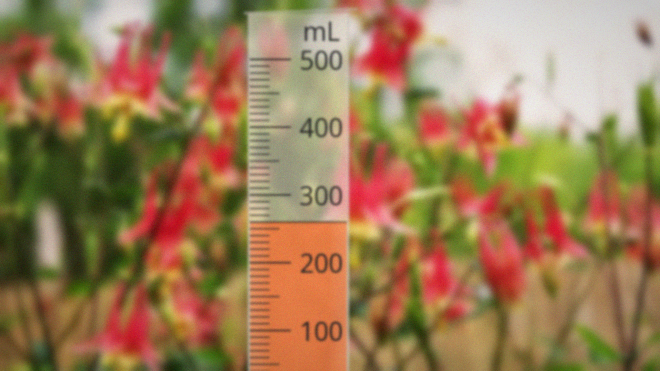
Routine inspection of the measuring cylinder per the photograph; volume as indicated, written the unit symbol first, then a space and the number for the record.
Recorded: mL 260
